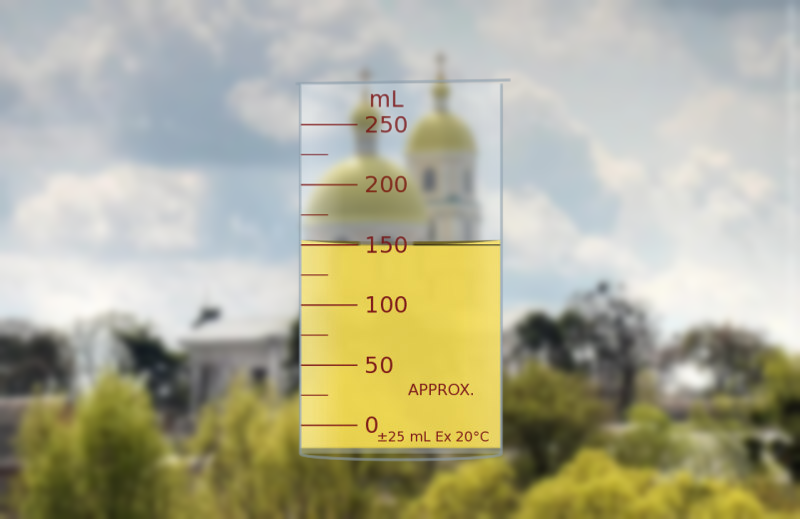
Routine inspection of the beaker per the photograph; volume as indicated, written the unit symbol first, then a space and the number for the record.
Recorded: mL 150
